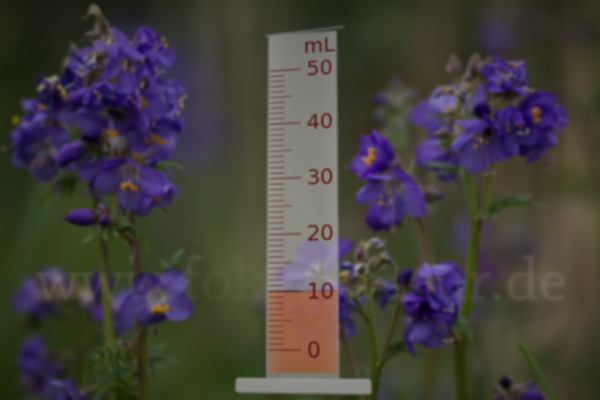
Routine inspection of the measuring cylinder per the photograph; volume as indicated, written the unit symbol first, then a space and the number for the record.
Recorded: mL 10
